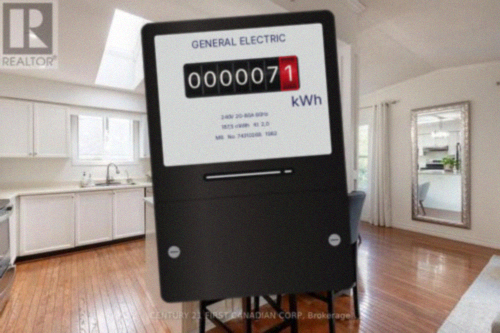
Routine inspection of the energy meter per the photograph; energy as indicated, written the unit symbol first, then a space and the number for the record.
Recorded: kWh 7.1
